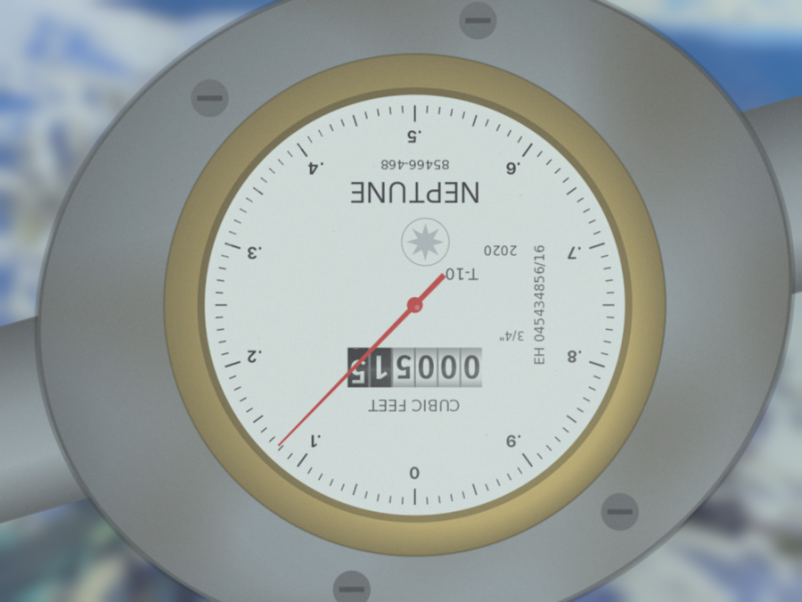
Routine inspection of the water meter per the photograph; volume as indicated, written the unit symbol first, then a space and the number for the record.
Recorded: ft³ 515.12
